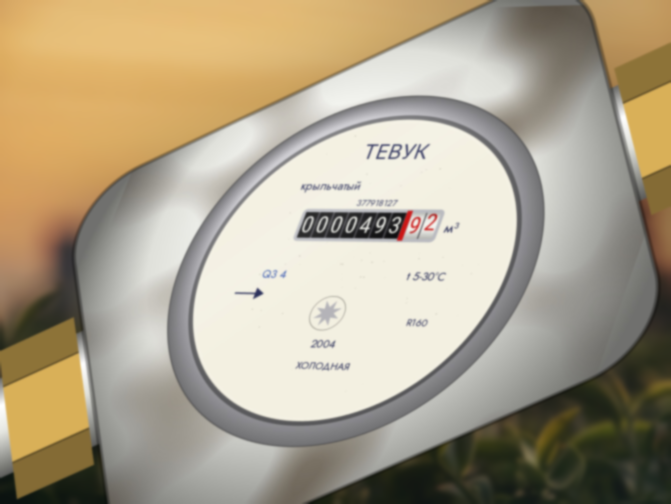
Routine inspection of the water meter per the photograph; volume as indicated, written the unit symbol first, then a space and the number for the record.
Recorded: m³ 493.92
